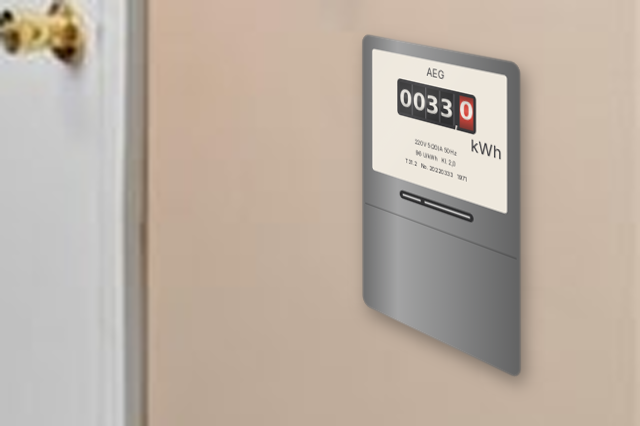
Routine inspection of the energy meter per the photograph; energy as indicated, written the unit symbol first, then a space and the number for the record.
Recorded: kWh 33.0
